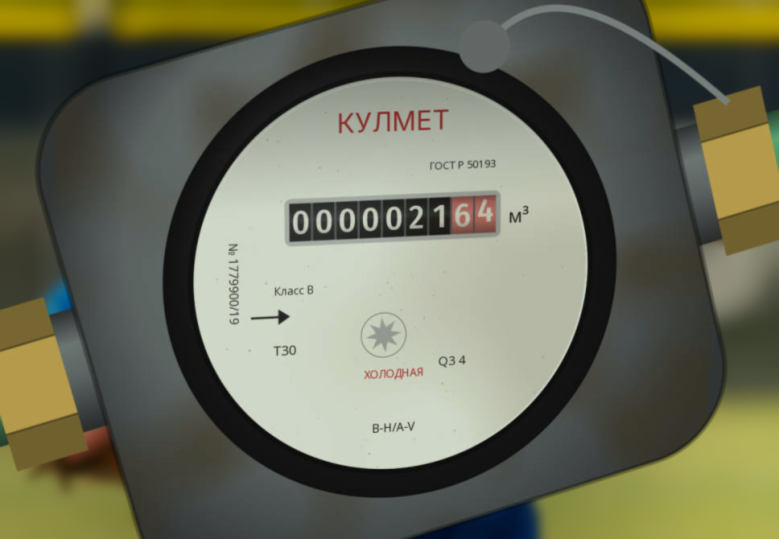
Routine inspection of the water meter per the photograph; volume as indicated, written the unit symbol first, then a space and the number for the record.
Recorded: m³ 21.64
